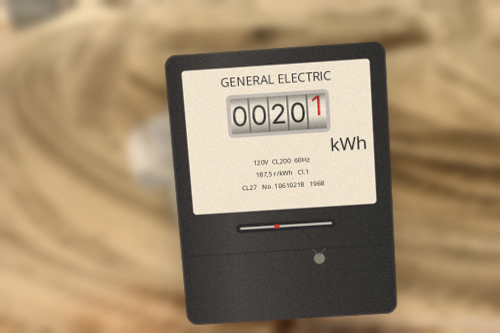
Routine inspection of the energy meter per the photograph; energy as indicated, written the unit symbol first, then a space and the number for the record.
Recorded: kWh 20.1
